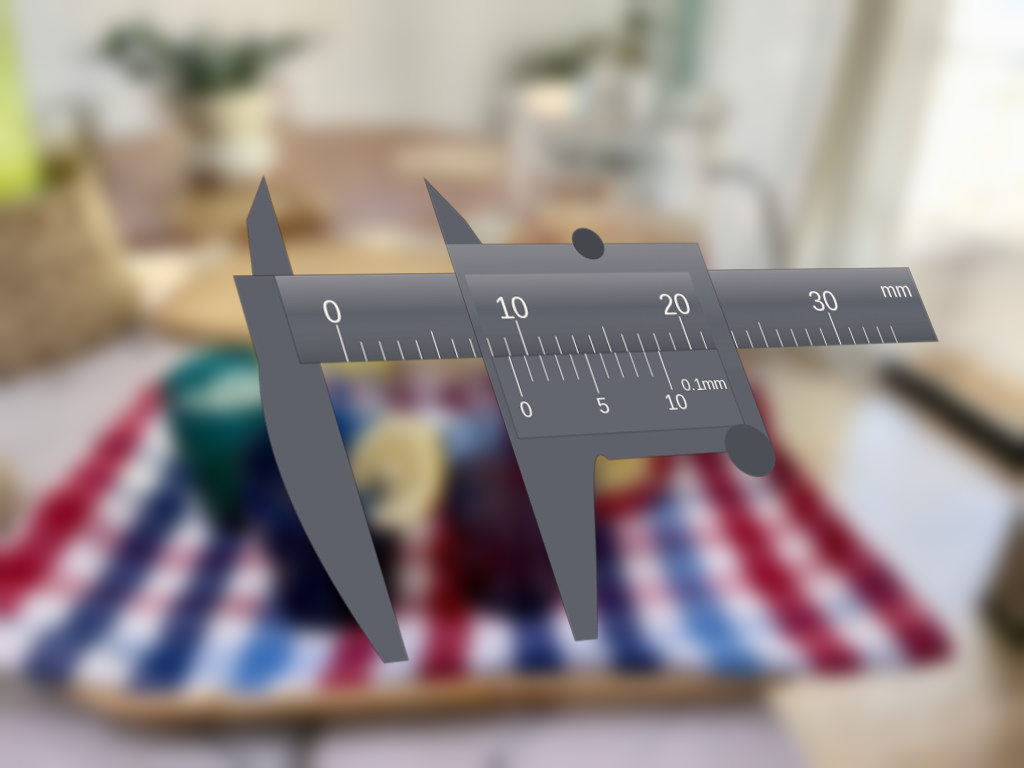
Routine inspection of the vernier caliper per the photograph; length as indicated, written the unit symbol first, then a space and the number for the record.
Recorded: mm 8.9
